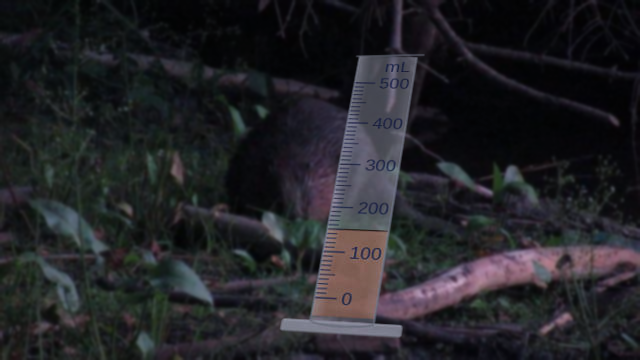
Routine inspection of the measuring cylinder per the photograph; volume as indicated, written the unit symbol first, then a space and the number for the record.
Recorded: mL 150
